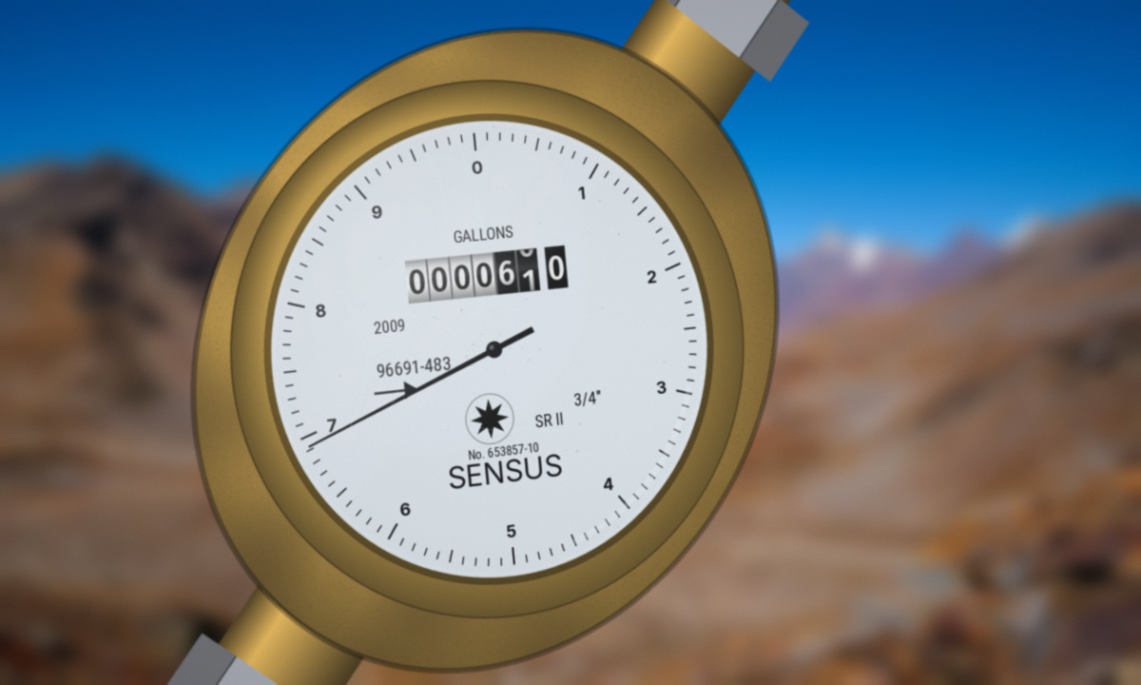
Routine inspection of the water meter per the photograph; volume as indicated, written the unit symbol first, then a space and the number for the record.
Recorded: gal 606.9
